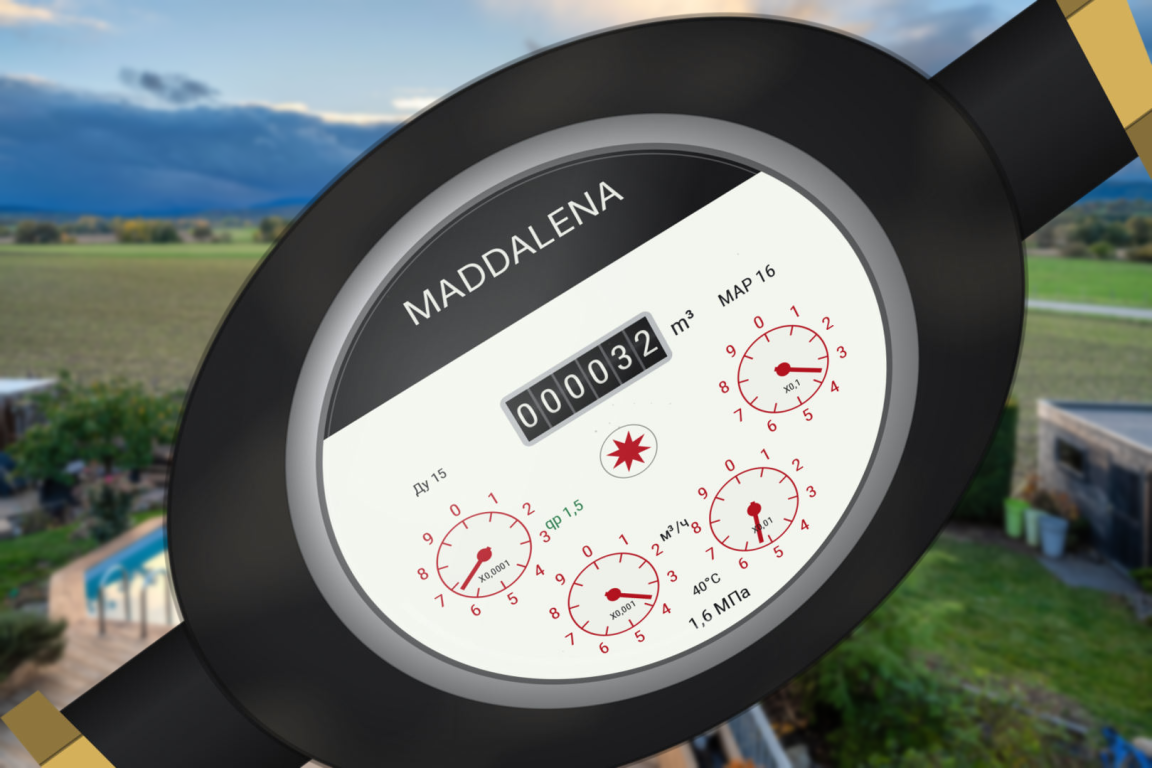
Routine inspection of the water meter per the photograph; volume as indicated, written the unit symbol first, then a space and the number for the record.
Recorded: m³ 32.3536
